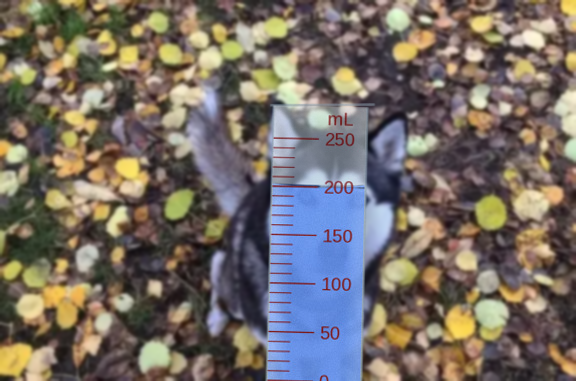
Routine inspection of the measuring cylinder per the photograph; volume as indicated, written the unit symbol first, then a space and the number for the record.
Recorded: mL 200
